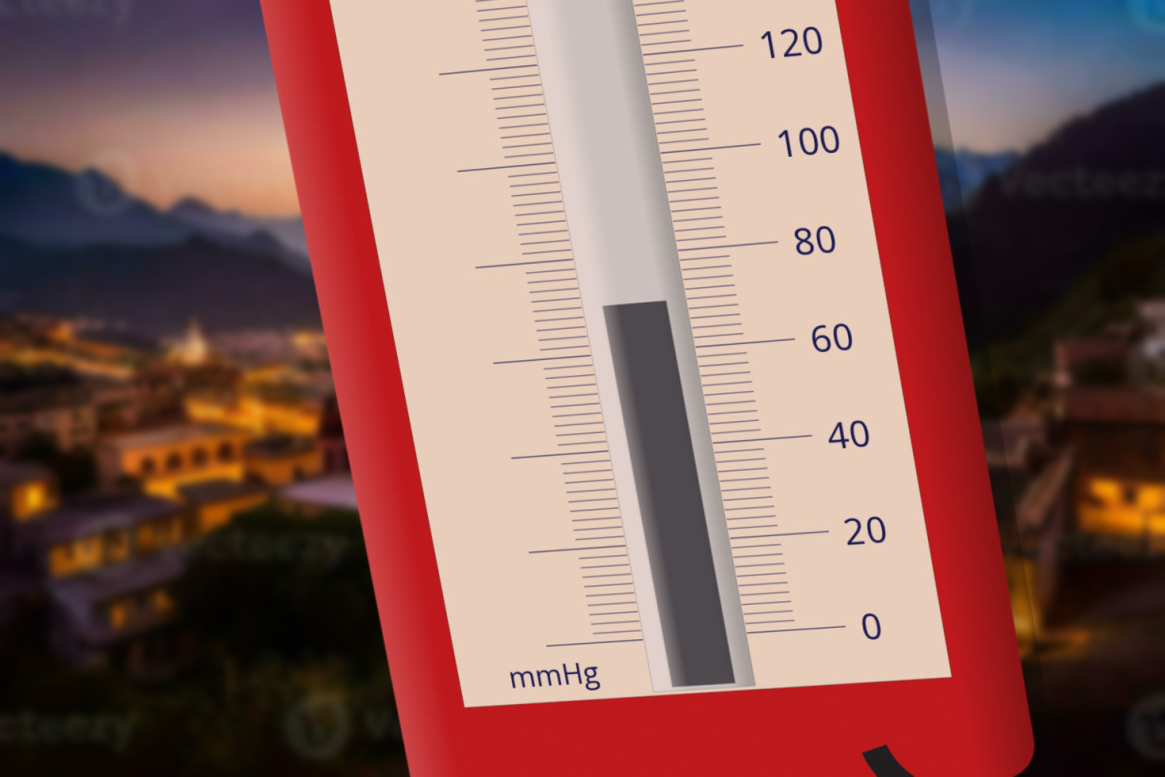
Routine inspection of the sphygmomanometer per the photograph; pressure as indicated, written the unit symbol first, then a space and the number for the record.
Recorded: mmHg 70
